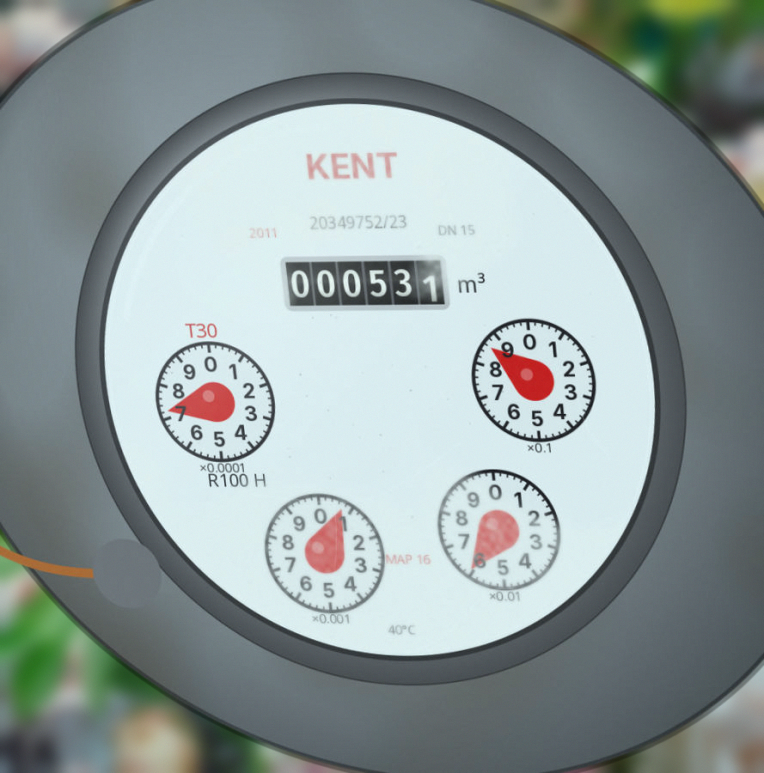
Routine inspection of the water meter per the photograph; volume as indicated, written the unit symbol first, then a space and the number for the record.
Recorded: m³ 530.8607
